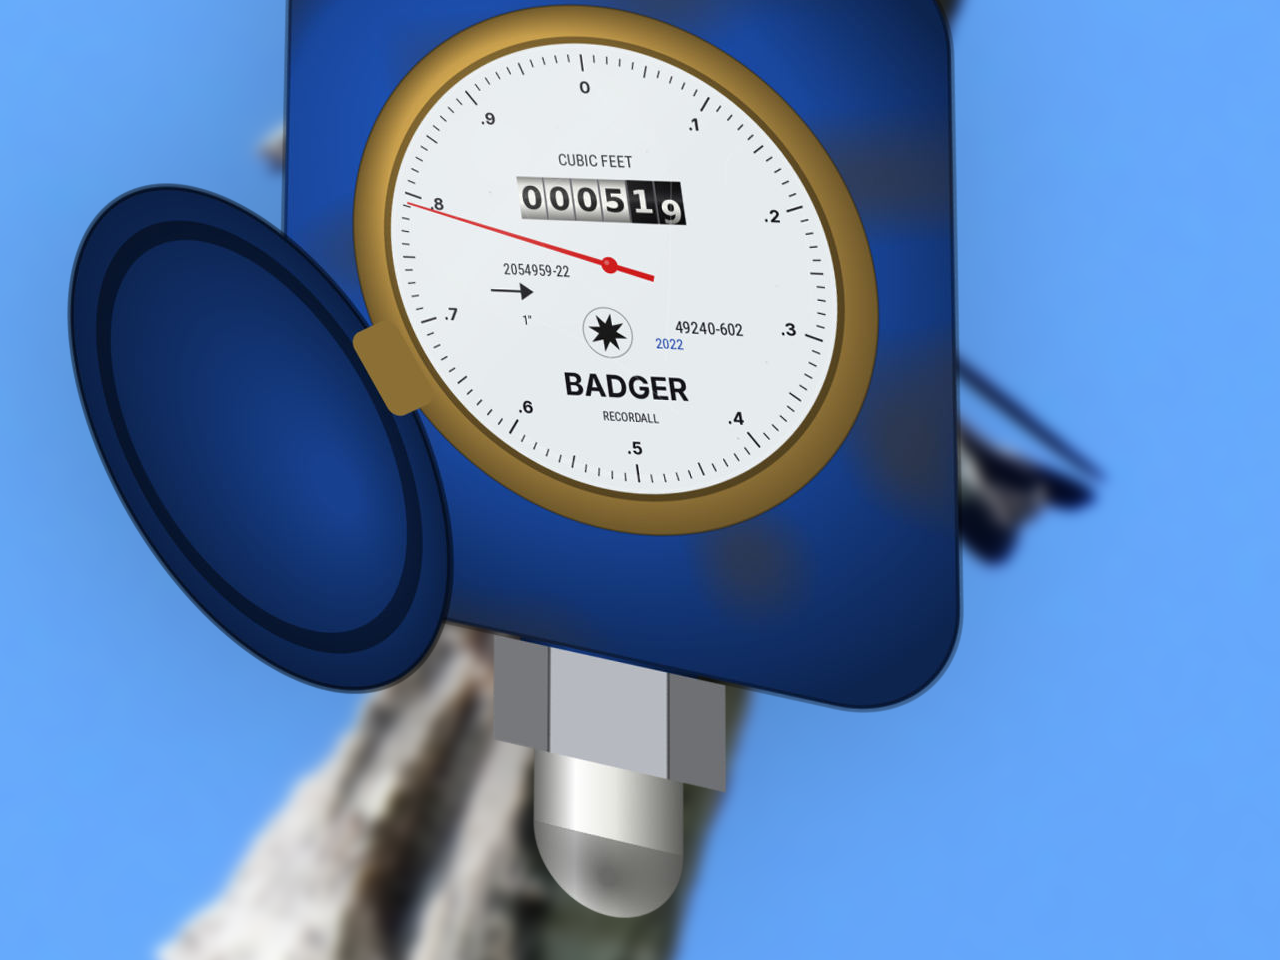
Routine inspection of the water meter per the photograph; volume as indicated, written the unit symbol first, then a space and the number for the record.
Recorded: ft³ 518.79
